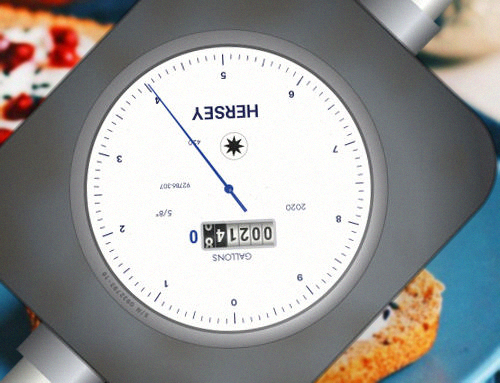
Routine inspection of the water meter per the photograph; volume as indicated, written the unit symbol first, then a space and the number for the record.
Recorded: gal 21484.0
